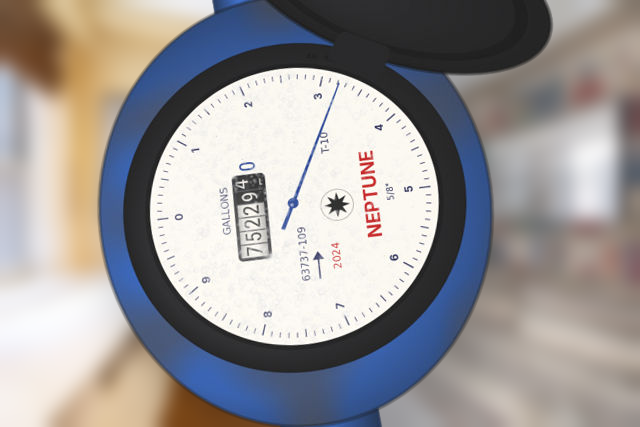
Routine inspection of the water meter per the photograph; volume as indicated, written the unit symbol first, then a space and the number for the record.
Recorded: gal 7522943.2
